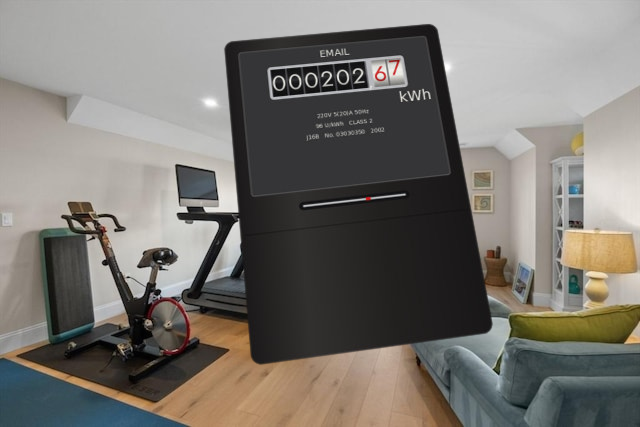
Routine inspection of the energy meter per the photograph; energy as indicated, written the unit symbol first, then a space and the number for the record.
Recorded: kWh 202.67
